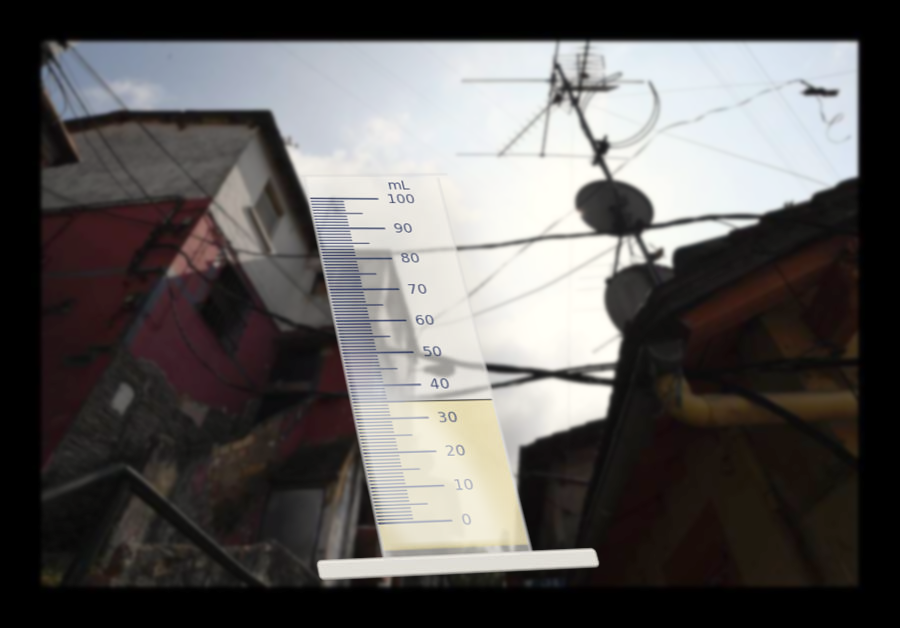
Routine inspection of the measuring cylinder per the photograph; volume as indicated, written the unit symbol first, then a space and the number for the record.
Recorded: mL 35
